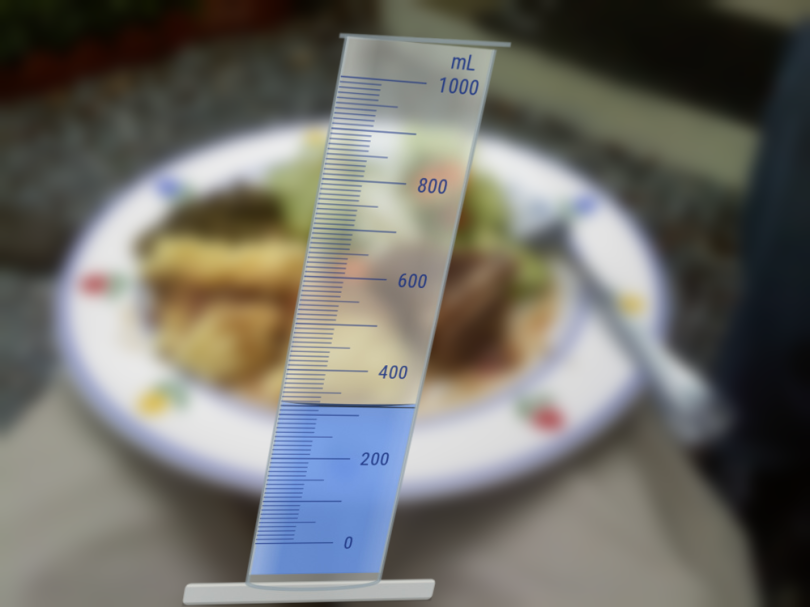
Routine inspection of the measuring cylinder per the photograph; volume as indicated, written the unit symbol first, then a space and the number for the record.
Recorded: mL 320
